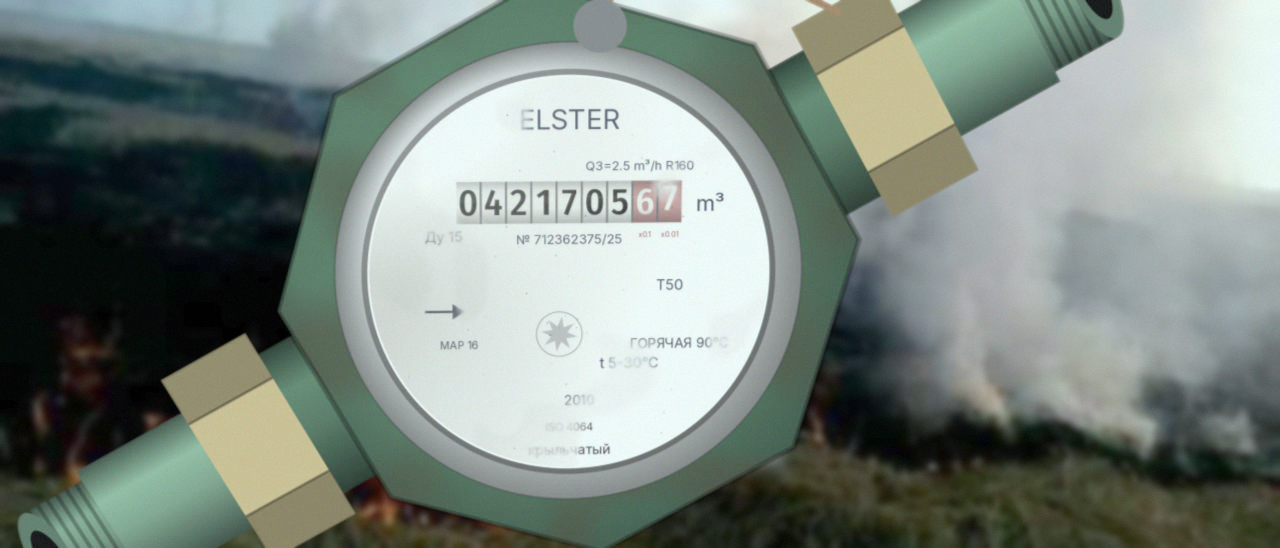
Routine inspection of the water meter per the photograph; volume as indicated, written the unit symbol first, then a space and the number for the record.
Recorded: m³ 421705.67
